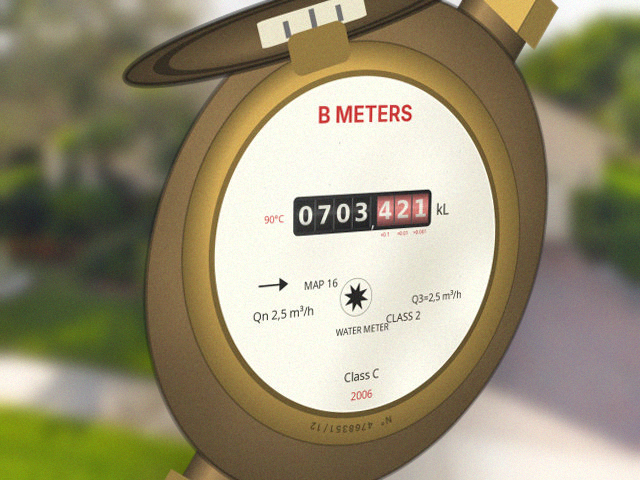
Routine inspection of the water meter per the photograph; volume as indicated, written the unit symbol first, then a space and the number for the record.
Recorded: kL 703.421
